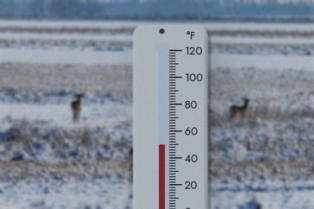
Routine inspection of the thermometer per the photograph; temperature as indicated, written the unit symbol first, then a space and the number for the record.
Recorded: °F 50
